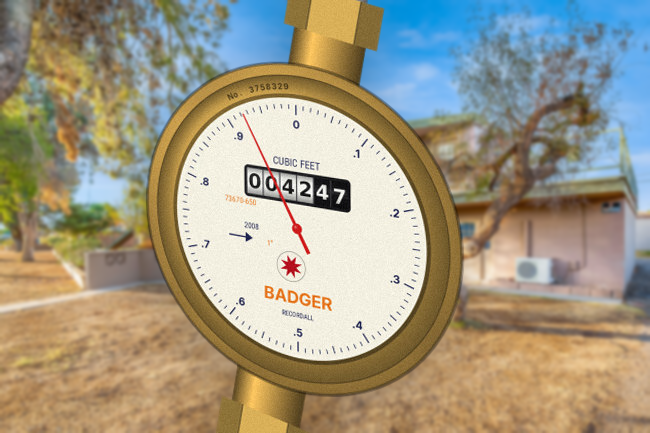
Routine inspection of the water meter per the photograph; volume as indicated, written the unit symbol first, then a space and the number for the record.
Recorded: ft³ 4246.92
